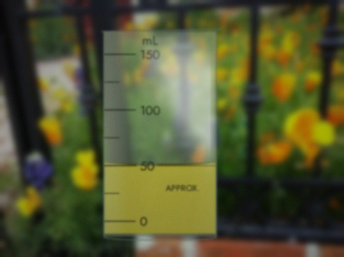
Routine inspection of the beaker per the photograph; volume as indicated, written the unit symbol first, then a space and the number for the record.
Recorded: mL 50
